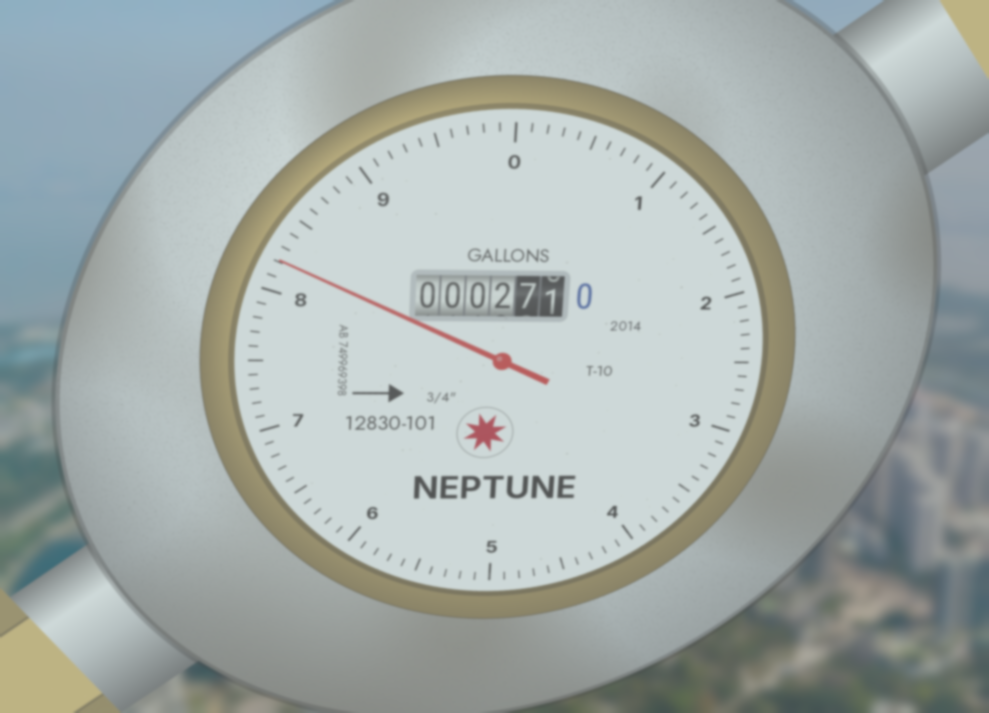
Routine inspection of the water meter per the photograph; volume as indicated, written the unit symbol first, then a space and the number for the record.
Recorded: gal 2708.2
